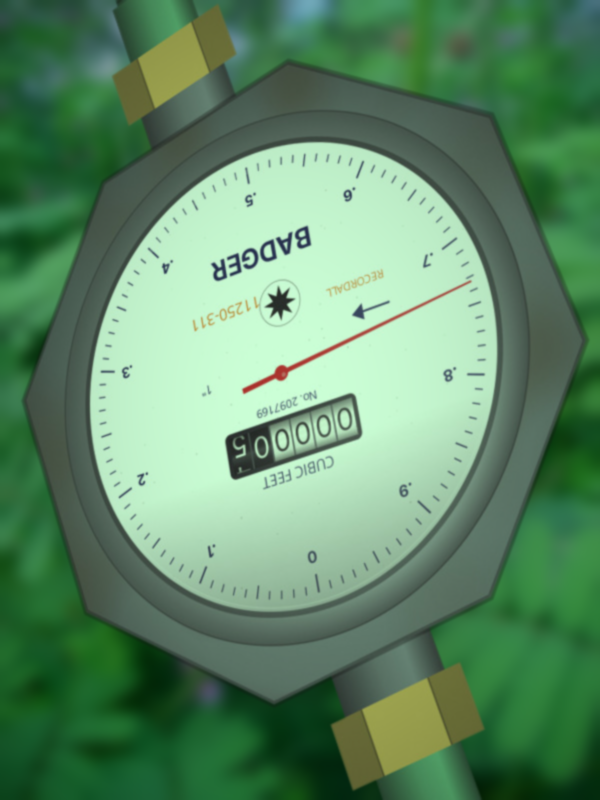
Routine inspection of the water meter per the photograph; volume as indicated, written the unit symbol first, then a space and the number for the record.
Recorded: ft³ 4.73
